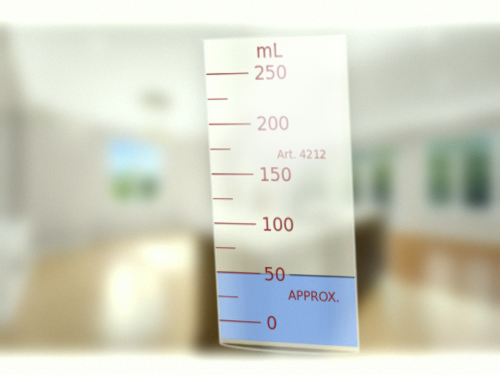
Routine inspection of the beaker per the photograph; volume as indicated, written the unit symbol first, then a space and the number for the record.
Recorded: mL 50
